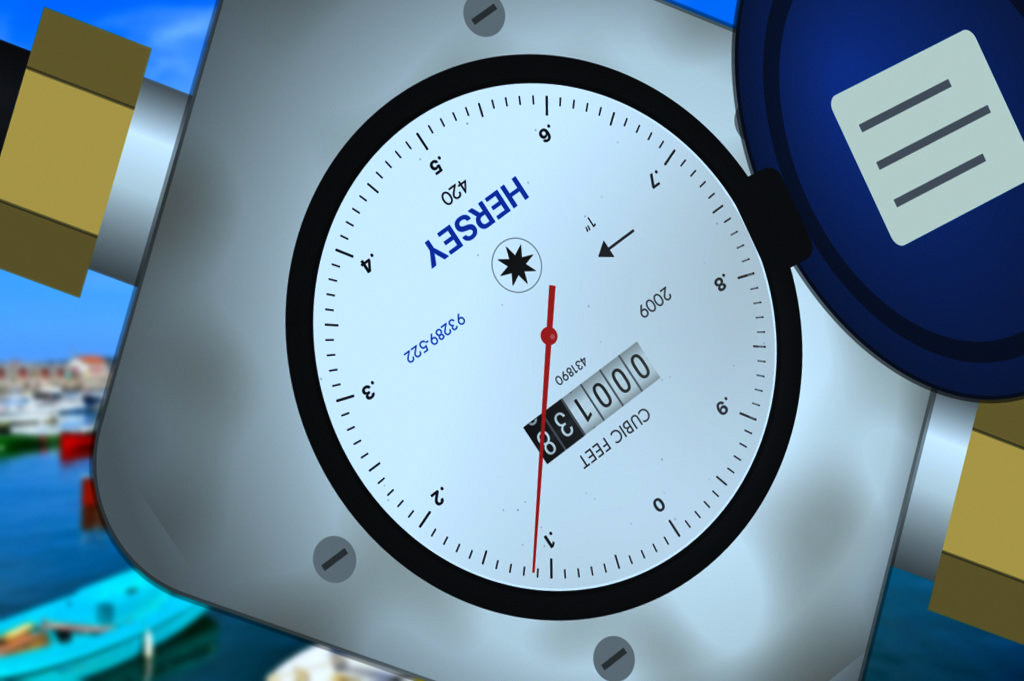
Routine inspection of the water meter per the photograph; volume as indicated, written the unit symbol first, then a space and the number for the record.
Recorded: ft³ 138.11
